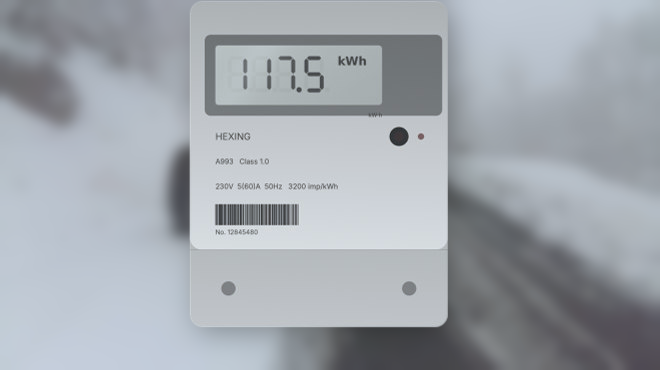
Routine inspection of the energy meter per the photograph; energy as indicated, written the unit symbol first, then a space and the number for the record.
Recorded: kWh 117.5
